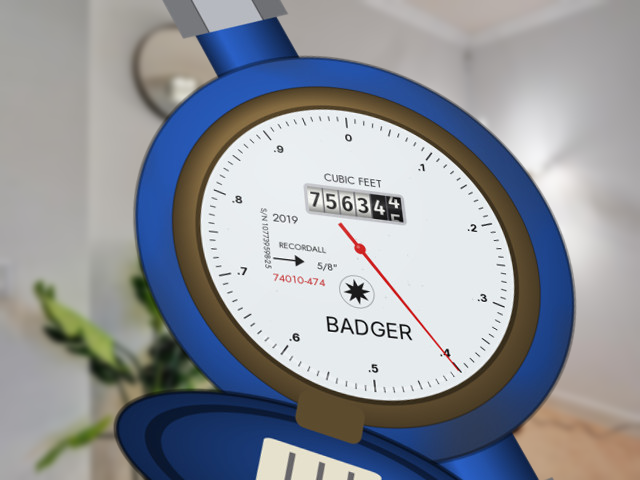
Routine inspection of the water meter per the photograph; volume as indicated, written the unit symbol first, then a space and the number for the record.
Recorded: ft³ 756344.40
